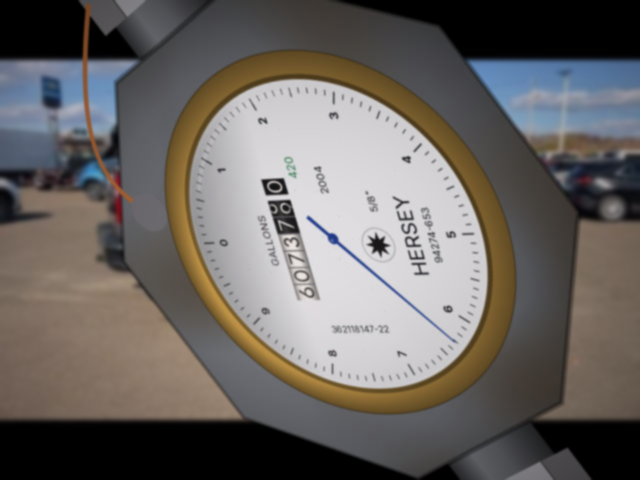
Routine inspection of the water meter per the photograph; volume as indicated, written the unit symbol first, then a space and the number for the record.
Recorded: gal 6073786.3
